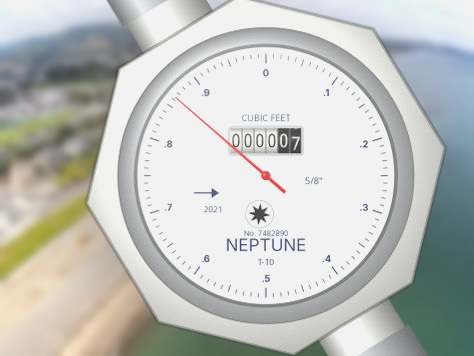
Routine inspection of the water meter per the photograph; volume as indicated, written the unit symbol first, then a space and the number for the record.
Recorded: ft³ 6.86
